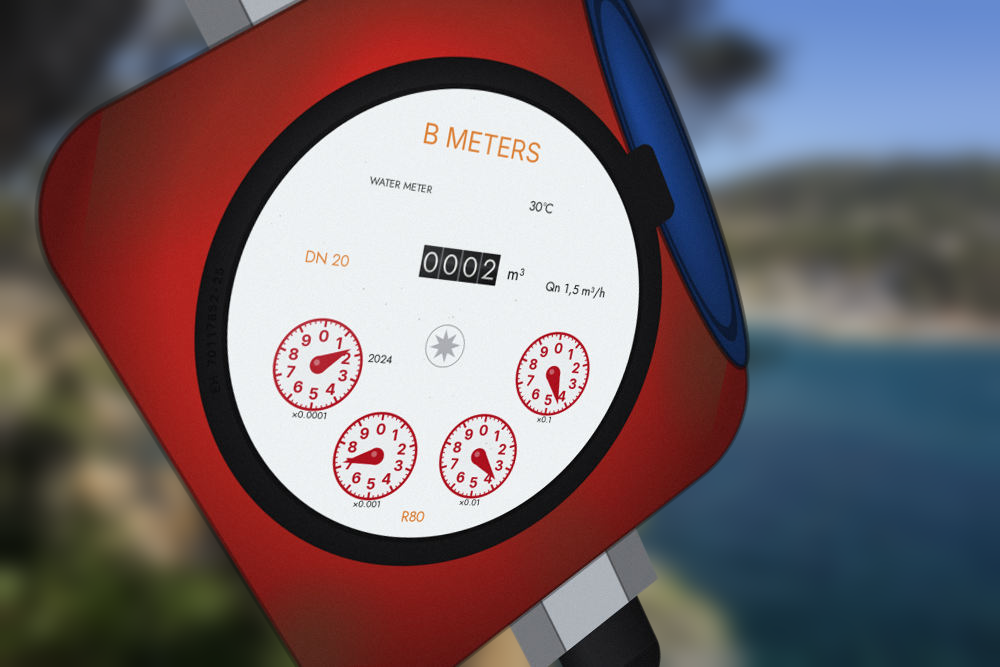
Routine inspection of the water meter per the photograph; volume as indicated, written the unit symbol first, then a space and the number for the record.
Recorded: m³ 2.4371
